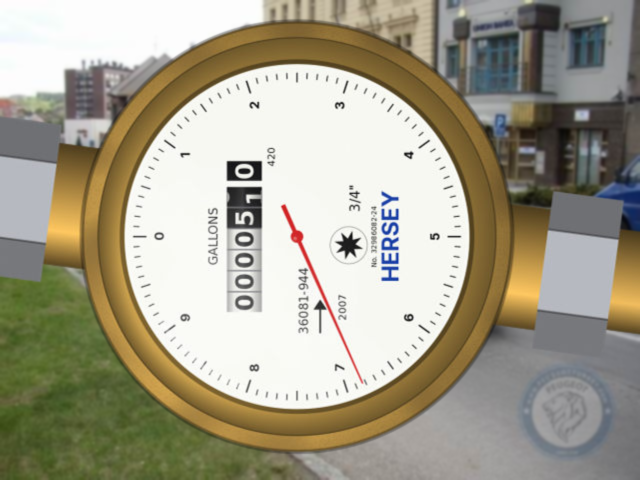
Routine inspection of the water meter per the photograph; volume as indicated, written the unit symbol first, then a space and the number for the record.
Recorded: gal 506.8
